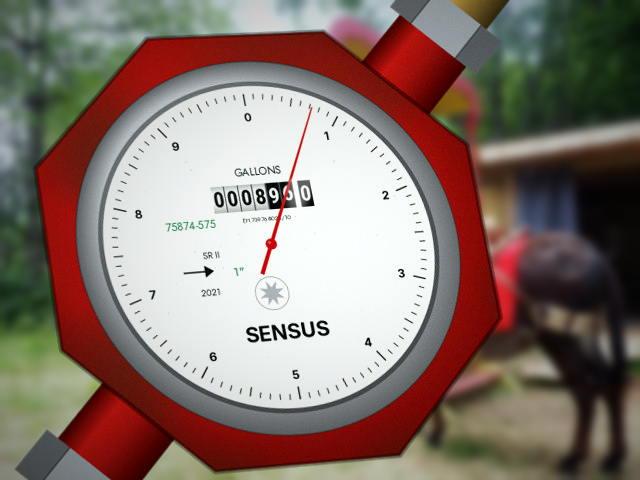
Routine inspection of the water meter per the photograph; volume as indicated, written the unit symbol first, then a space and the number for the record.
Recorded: gal 8960.7
